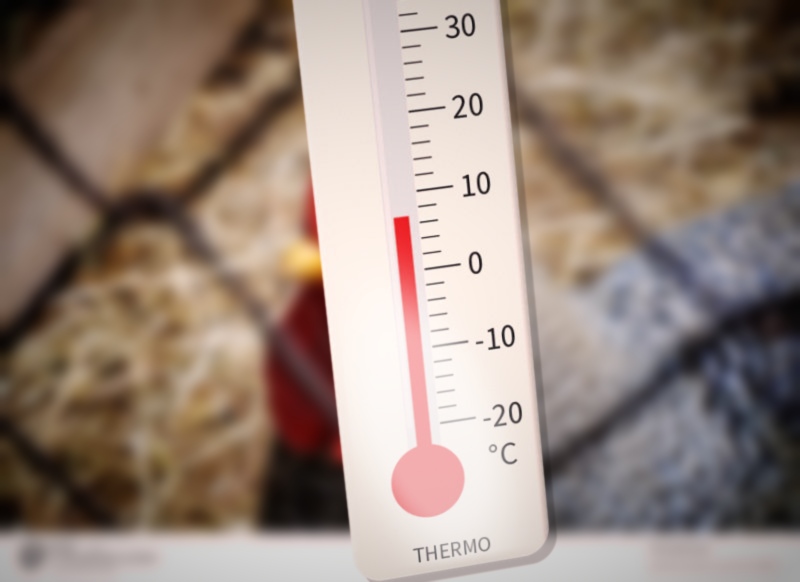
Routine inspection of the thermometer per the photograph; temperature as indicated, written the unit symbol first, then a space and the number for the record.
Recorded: °C 7
